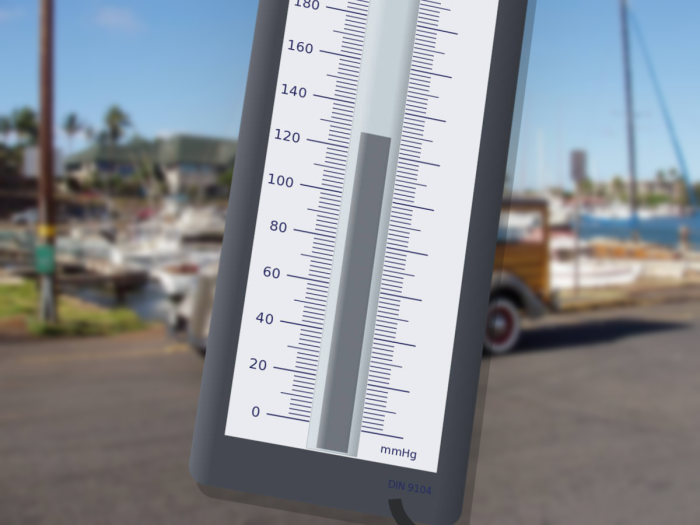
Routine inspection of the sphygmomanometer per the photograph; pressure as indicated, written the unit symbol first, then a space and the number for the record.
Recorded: mmHg 128
